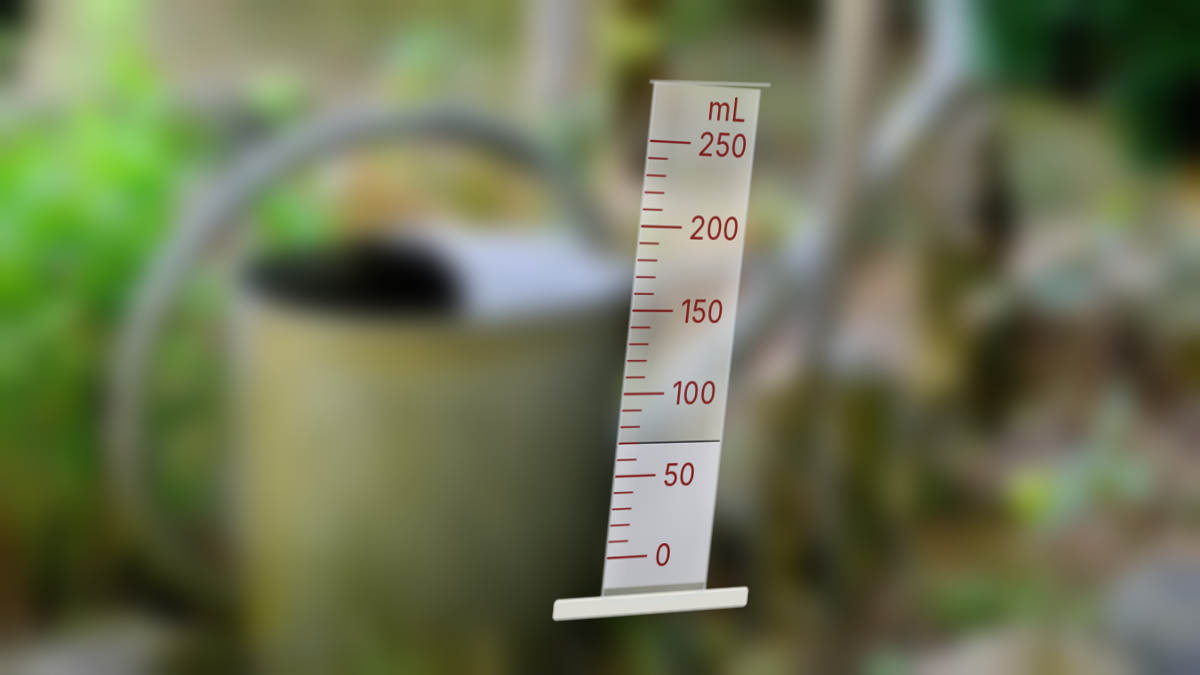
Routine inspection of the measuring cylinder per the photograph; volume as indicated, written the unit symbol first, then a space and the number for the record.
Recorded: mL 70
